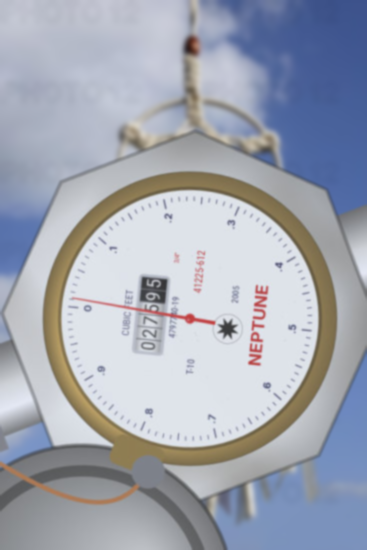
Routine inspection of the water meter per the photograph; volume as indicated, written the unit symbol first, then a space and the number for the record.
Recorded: ft³ 27595.01
